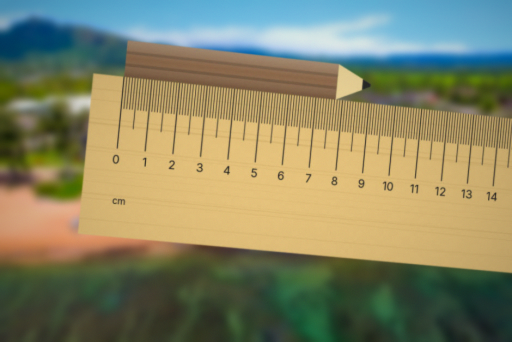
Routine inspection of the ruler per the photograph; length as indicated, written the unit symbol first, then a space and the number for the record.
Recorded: cm 9
